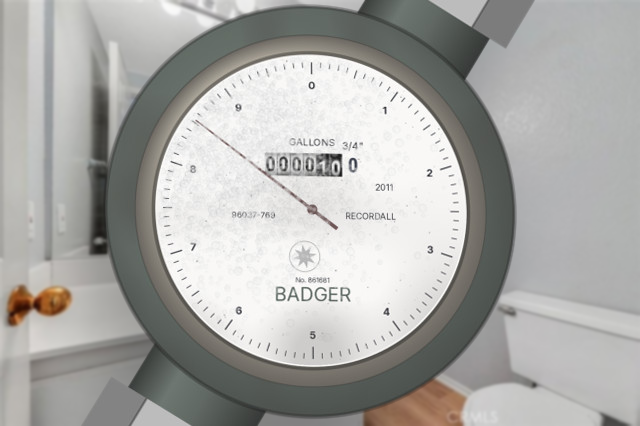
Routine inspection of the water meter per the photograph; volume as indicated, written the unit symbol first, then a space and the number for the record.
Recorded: gal 98.5
